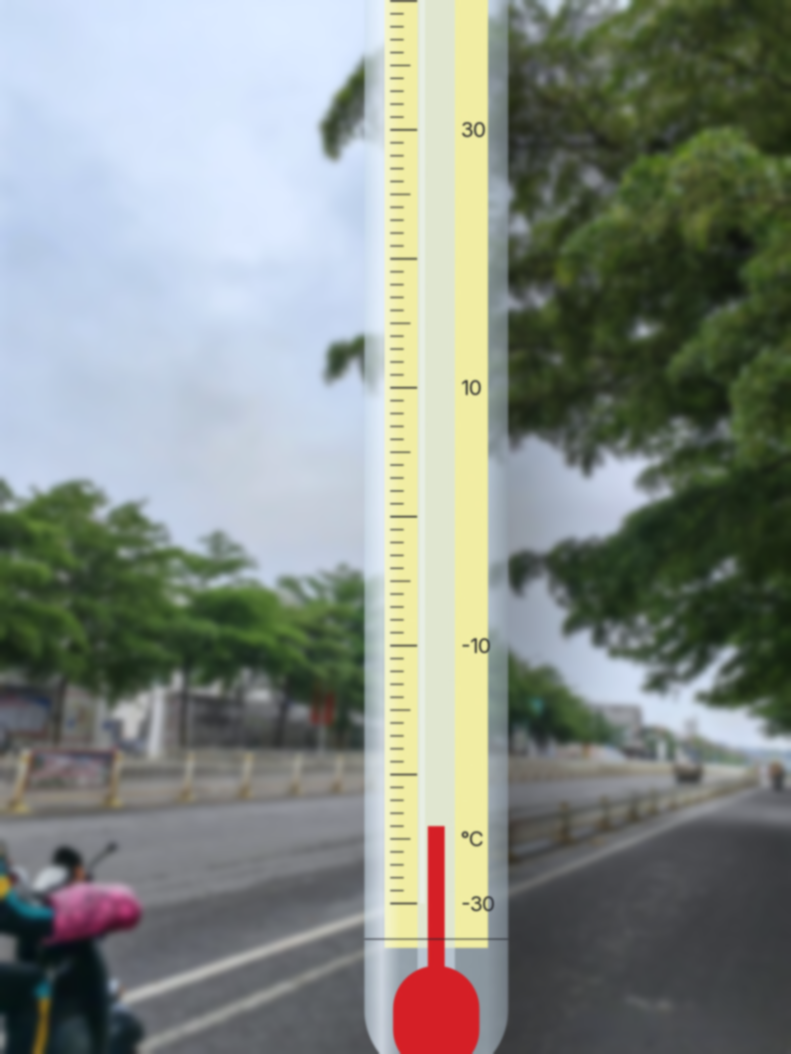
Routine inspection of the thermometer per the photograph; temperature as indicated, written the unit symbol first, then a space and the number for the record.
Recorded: °C -24
